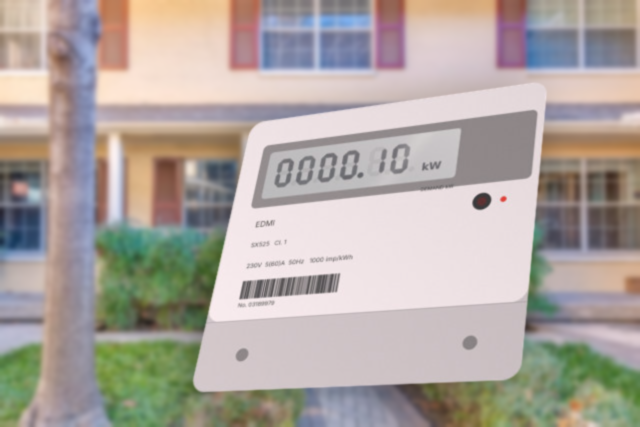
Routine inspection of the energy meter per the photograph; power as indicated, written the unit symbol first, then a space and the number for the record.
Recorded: kW 0.10
